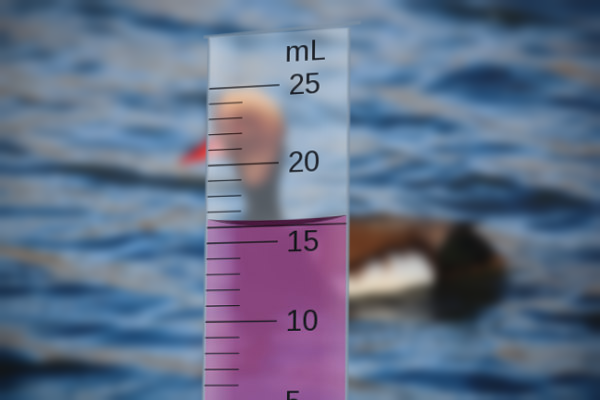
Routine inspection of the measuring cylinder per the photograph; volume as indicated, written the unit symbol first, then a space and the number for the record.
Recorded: mL 16
